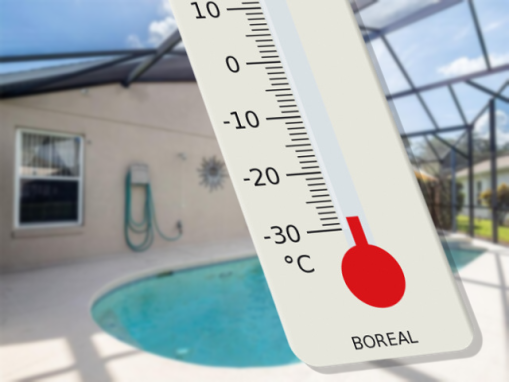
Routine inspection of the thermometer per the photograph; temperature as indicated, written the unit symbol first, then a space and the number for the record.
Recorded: °C -28
